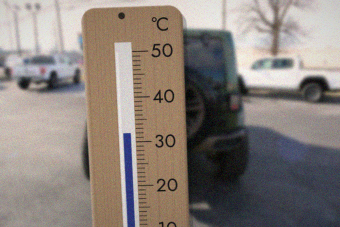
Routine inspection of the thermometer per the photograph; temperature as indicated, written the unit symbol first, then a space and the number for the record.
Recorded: °C 32
